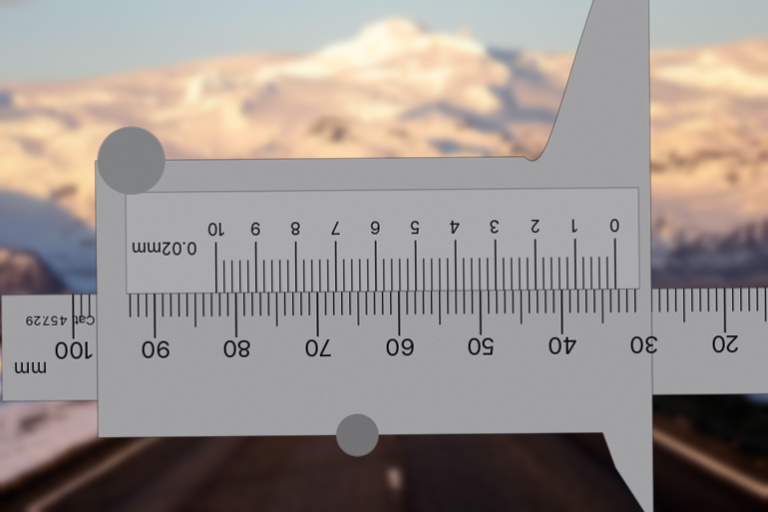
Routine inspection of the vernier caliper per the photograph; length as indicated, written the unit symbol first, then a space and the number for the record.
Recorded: mm 33.4
